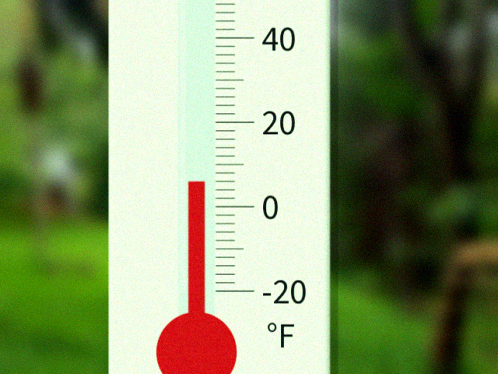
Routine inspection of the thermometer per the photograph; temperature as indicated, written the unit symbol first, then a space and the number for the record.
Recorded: °F 6
